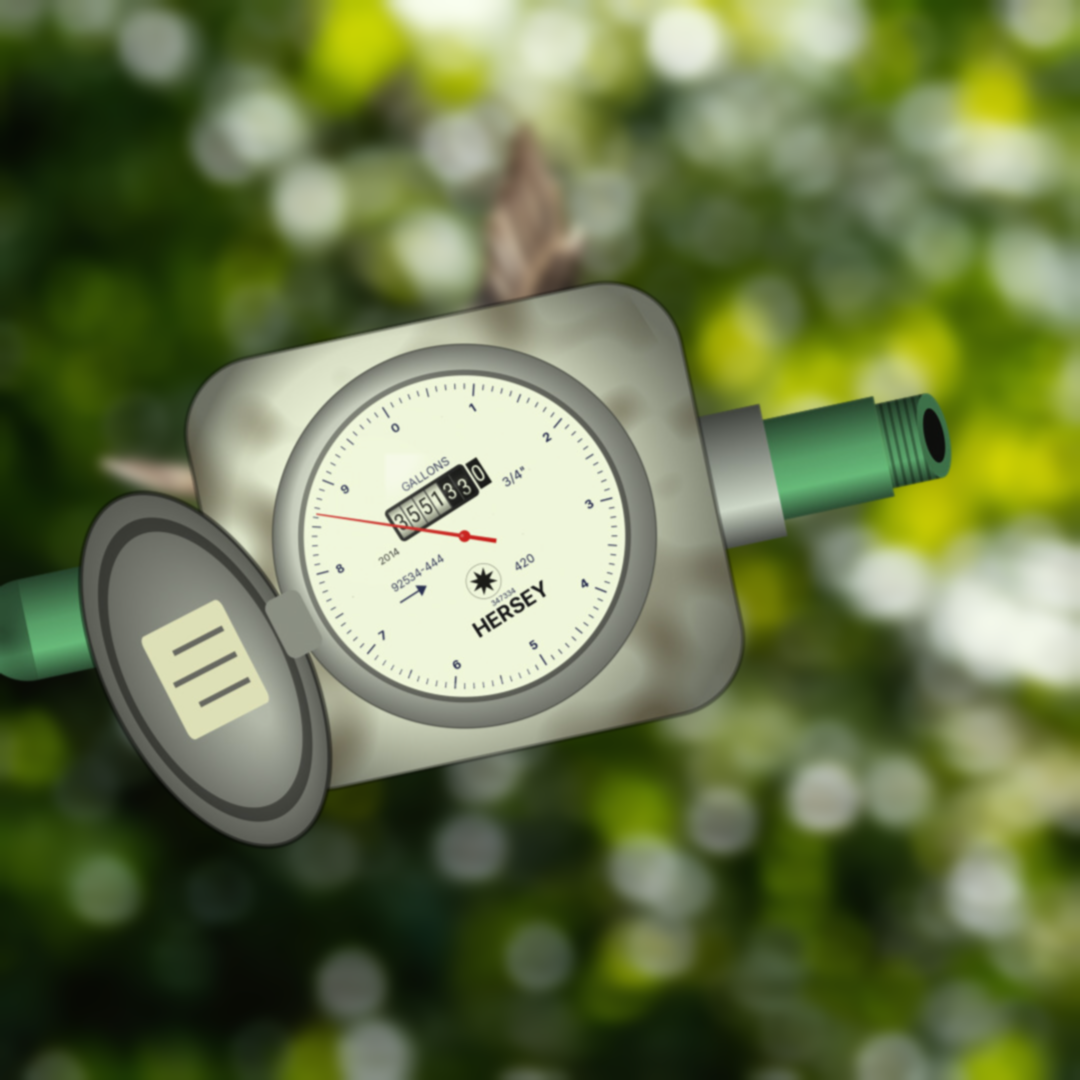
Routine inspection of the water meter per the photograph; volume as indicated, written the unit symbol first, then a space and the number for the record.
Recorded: gal 3551328.6
